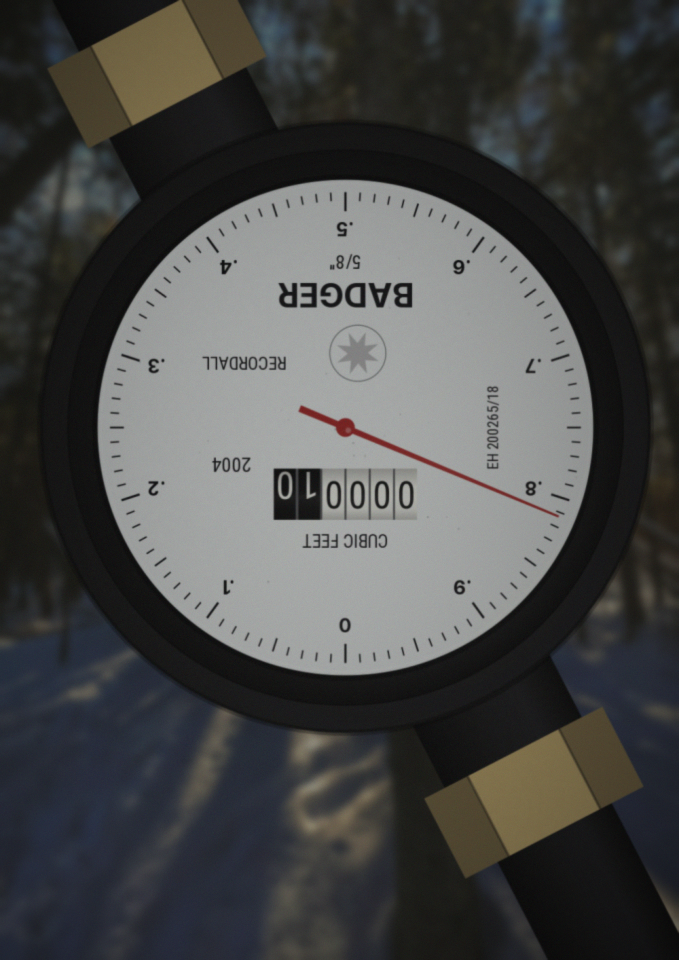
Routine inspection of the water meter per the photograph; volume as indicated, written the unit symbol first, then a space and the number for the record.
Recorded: ft³ 9.81
